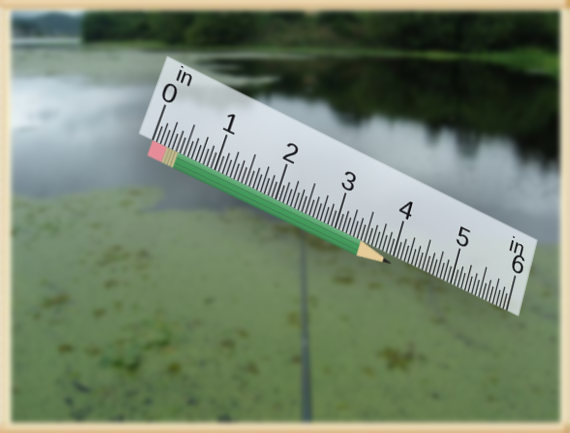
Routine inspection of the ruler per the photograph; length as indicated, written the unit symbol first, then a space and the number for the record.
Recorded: in 4
